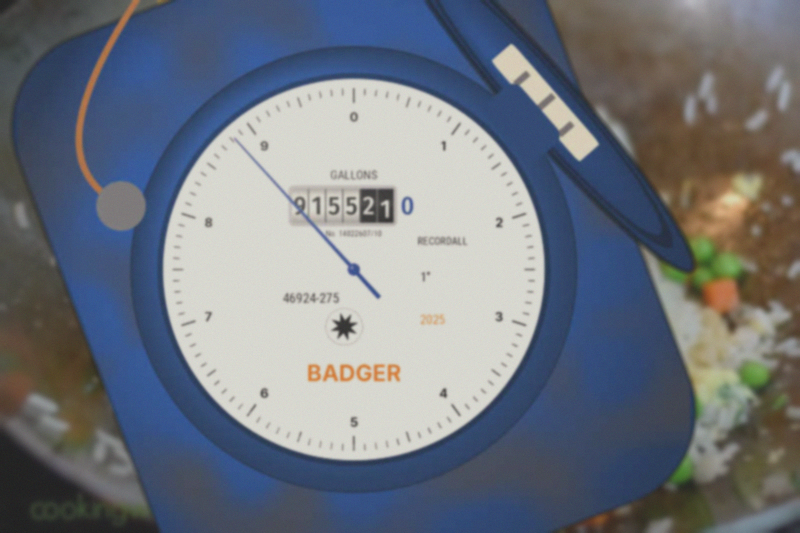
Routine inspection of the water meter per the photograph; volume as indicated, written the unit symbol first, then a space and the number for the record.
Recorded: gal 9155208.8
